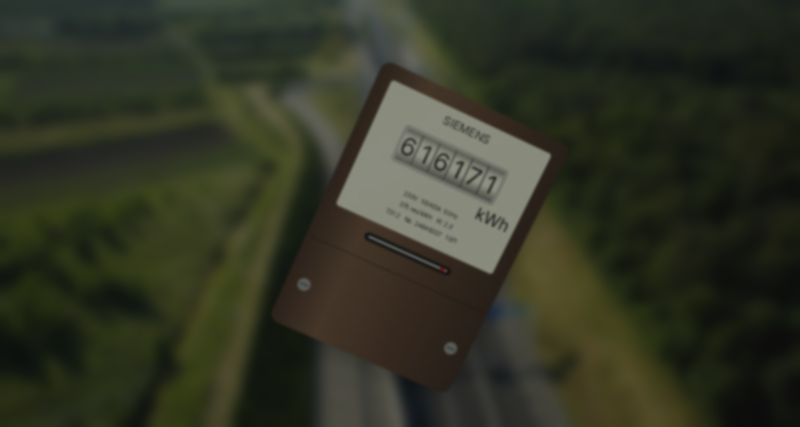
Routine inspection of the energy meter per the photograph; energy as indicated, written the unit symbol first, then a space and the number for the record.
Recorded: kWh 616171
